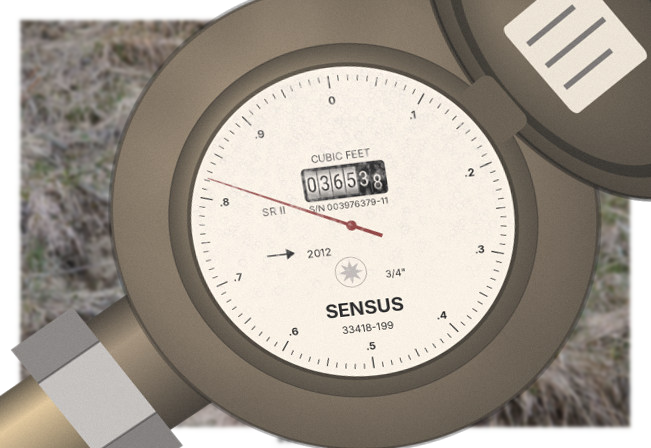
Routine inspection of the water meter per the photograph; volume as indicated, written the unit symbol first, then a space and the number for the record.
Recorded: ft³ 36537.82
